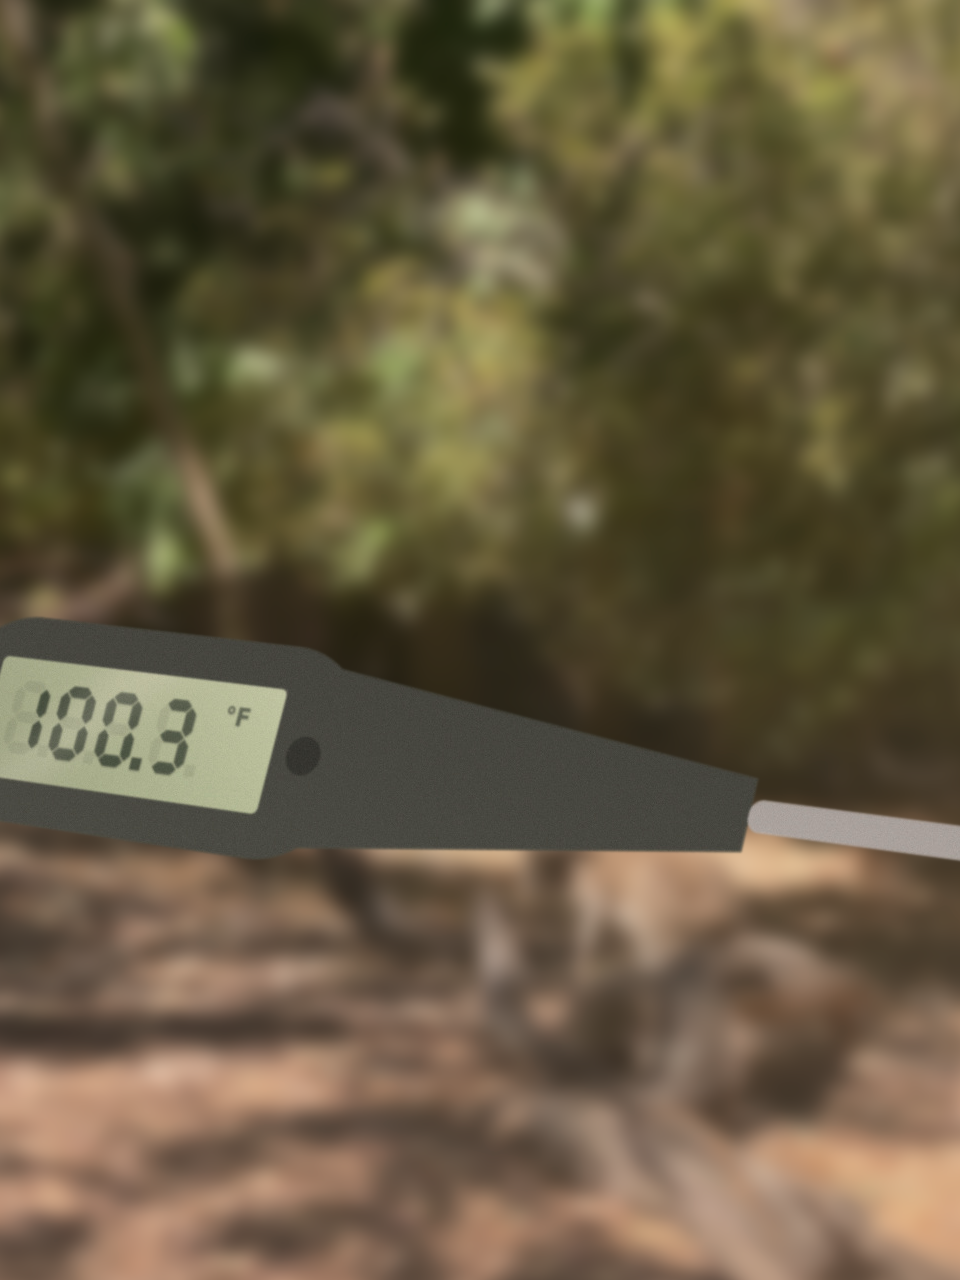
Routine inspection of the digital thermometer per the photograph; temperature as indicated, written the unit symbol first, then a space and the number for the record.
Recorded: °F 100.3
